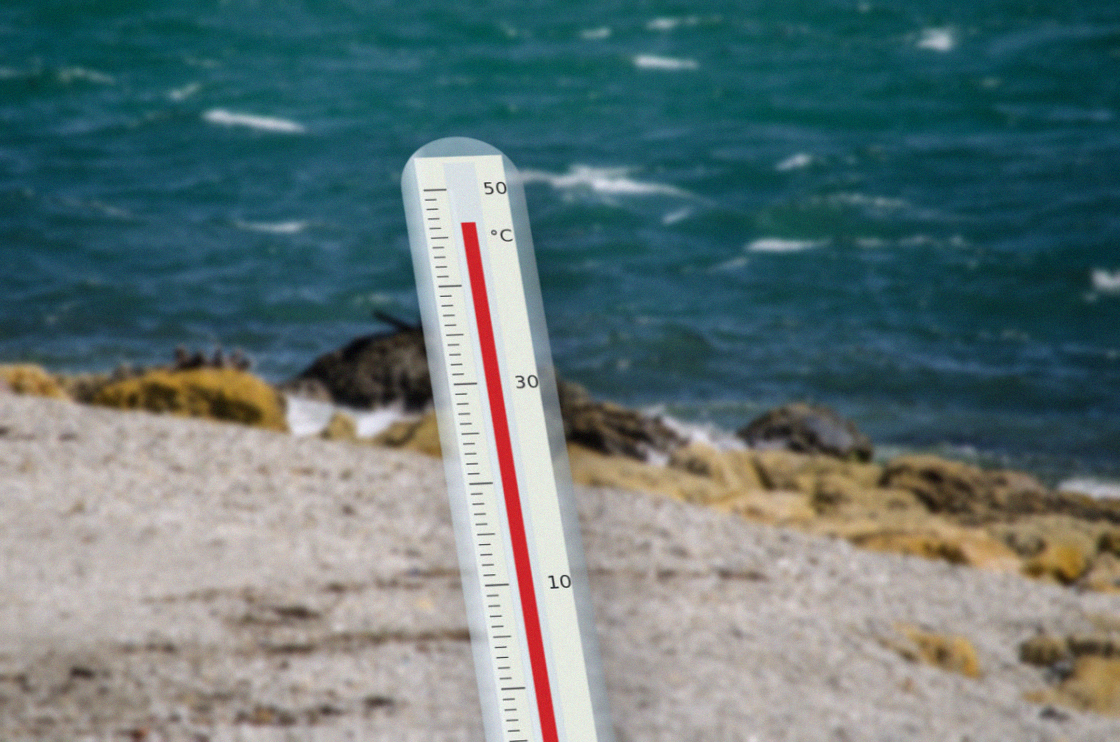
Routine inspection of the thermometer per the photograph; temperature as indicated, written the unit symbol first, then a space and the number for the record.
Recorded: °C 46.5
